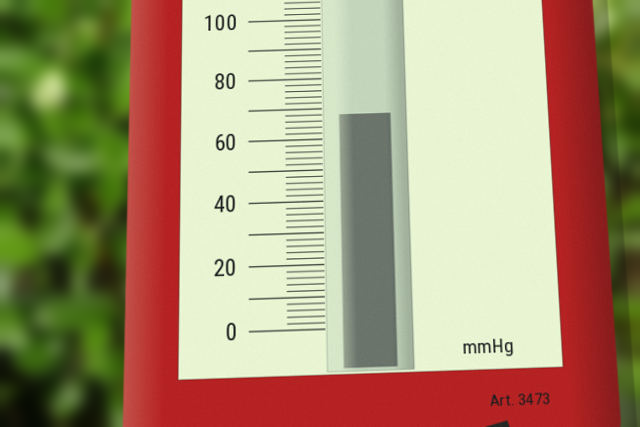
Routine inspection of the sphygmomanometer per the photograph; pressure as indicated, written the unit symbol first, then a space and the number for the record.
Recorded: mmHg 68
